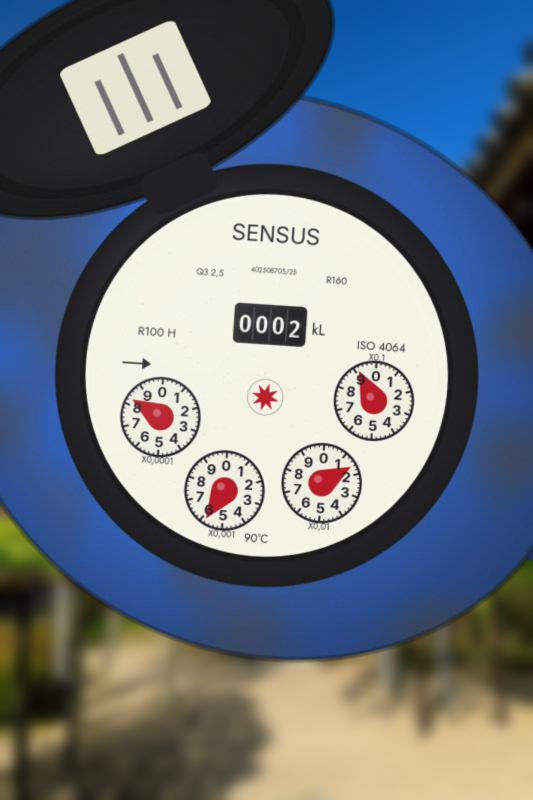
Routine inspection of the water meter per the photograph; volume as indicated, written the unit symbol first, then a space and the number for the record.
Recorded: kL 1.9158
